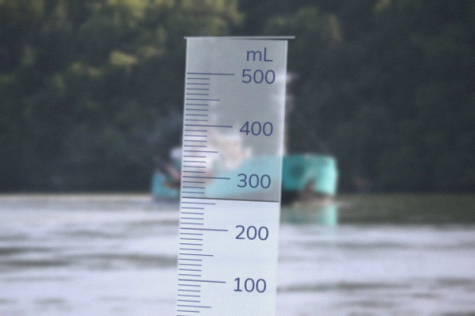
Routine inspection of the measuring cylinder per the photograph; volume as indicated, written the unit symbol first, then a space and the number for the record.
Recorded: mL 260
